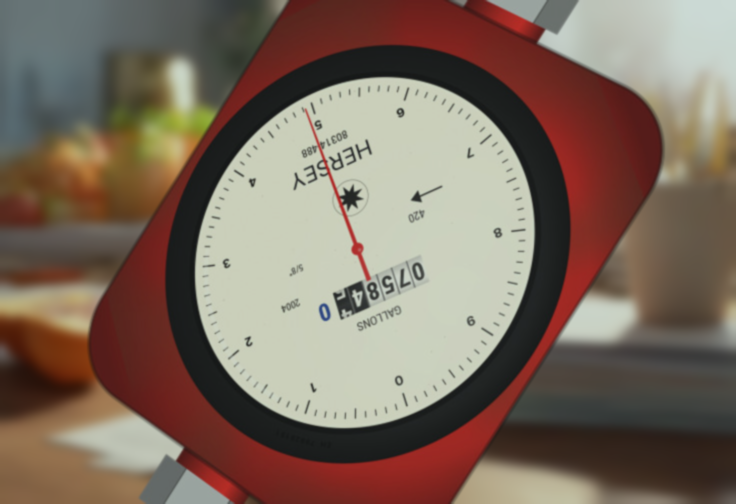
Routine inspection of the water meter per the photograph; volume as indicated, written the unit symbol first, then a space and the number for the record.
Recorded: gal 758444.9
